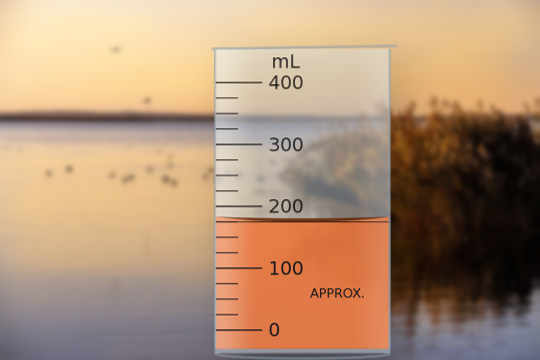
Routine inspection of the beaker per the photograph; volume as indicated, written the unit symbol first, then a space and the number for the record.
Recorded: mL 175
